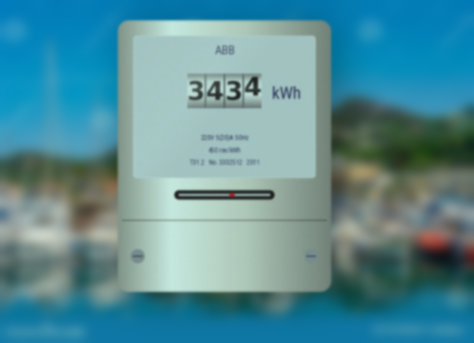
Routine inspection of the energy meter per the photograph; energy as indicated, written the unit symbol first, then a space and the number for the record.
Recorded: kWh 3434
